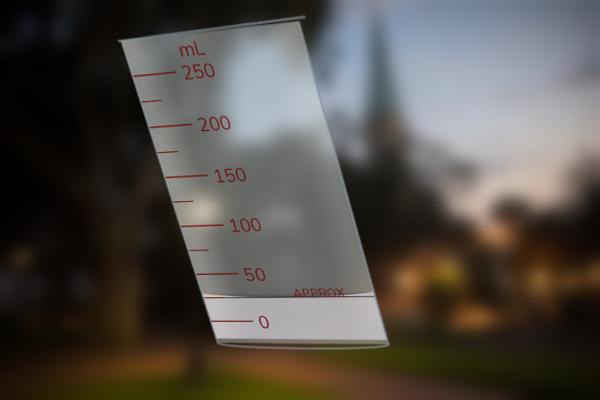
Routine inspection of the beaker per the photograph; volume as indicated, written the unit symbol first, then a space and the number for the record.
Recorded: mL 25
